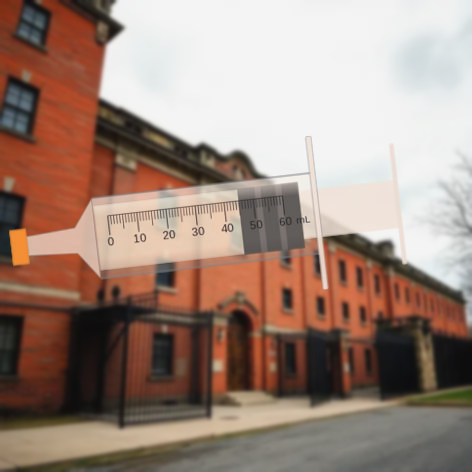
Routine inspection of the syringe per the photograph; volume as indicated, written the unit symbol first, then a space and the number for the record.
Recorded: mL 45
